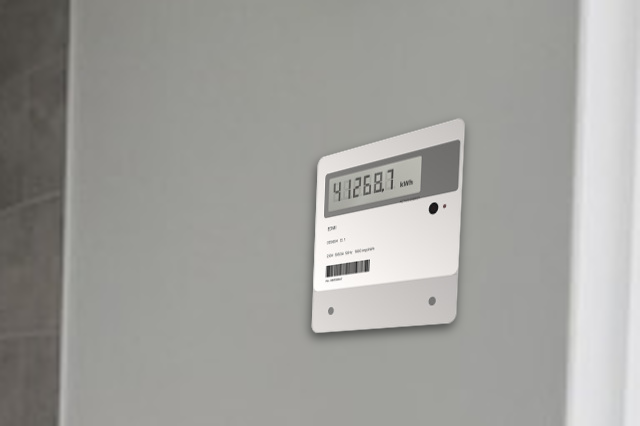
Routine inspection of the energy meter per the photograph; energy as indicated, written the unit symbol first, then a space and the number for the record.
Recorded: kWh 41268.7
